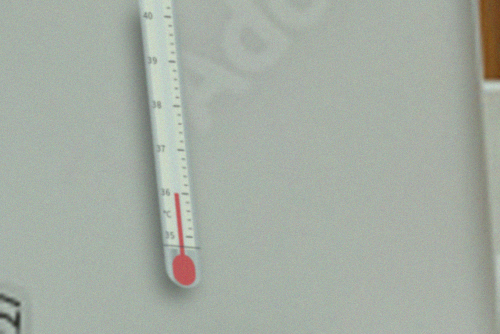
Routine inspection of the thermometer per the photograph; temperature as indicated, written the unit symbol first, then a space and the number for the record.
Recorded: °C 36
